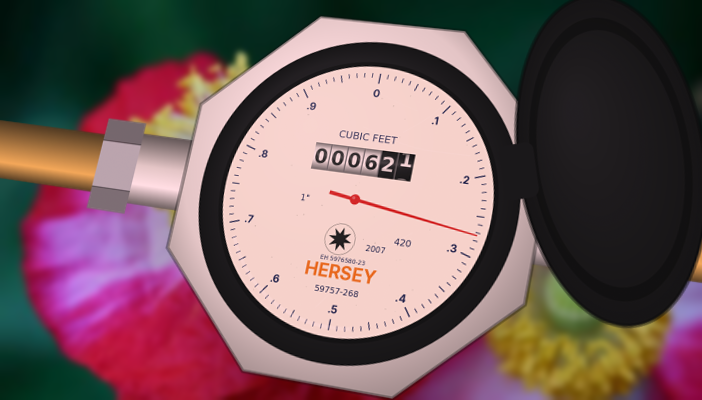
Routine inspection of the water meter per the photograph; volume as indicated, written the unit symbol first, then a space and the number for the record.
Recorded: ft³ 621.27
